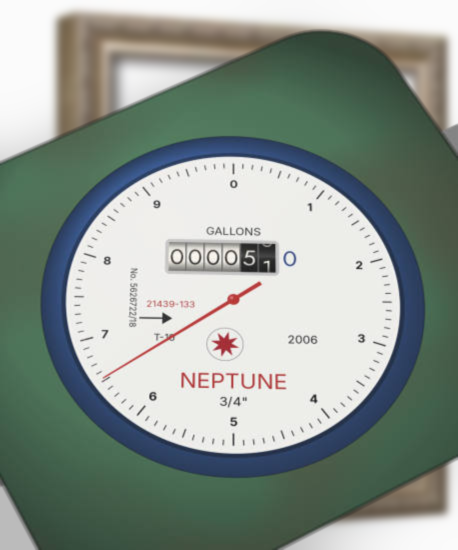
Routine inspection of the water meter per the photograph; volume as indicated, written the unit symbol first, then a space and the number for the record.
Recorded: gal 506.5
